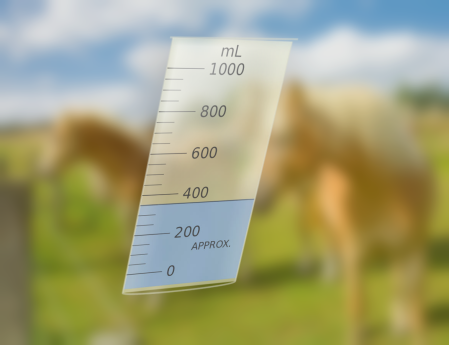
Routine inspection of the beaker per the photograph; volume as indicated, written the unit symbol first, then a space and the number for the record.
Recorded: mL 350
